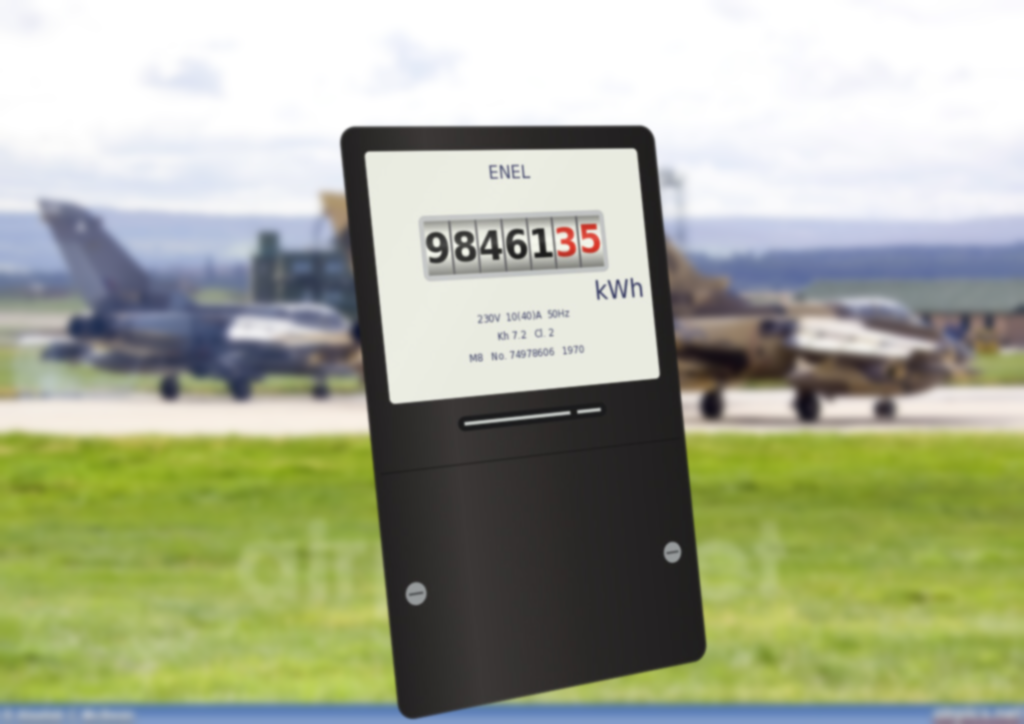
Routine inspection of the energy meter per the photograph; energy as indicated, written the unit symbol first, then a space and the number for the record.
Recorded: kWh 98461.35
